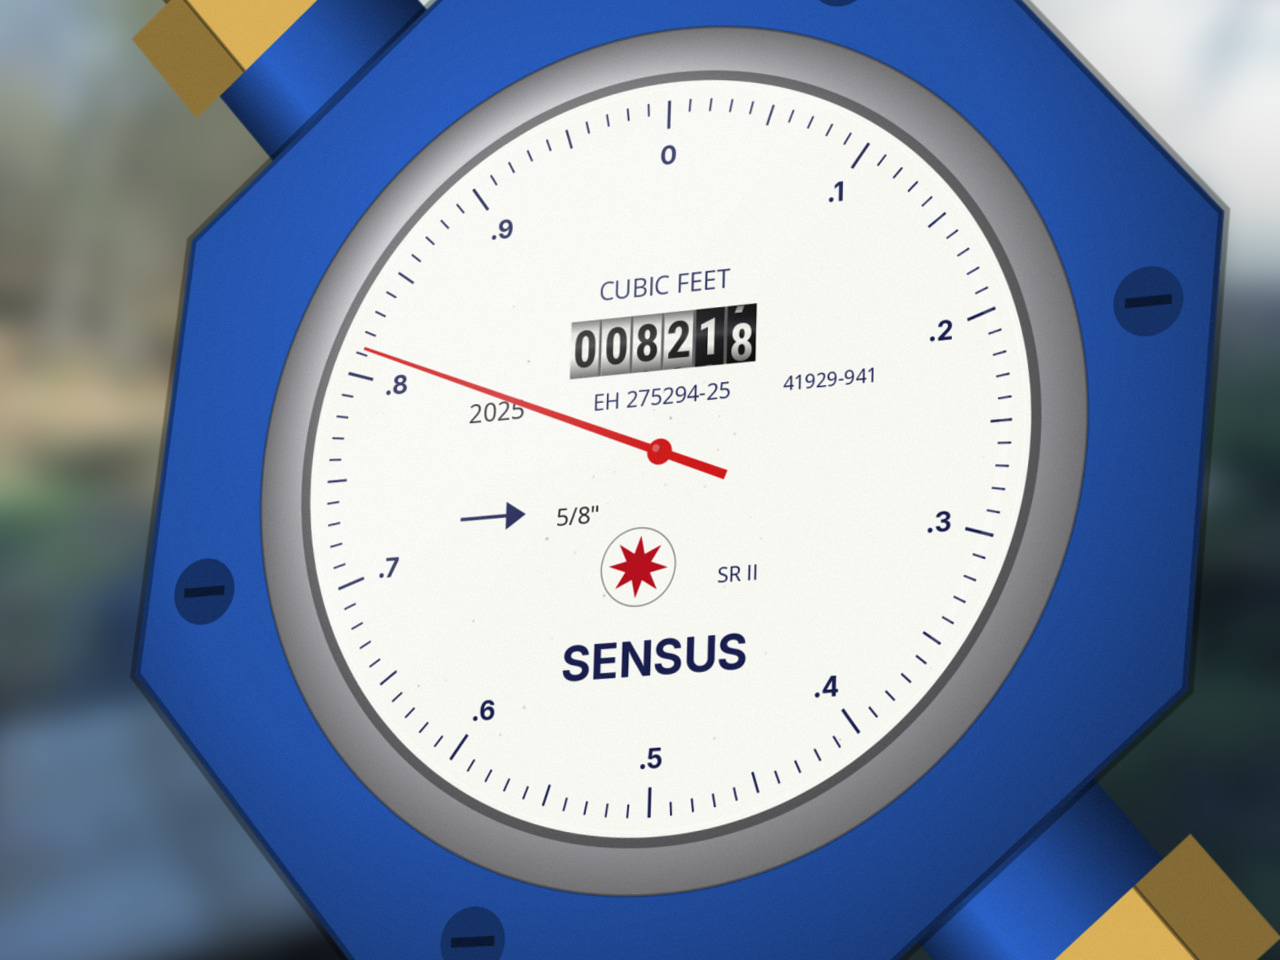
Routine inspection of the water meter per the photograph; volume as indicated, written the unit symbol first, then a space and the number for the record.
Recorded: ft³ 8217.81
